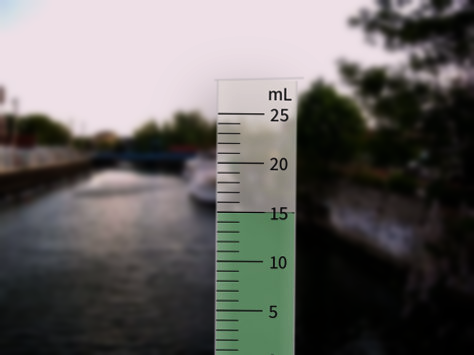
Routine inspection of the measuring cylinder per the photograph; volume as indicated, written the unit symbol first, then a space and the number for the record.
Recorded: mL 15
